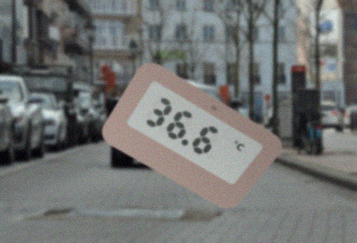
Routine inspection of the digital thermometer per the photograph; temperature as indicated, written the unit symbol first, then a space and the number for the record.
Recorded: °C 36.6
